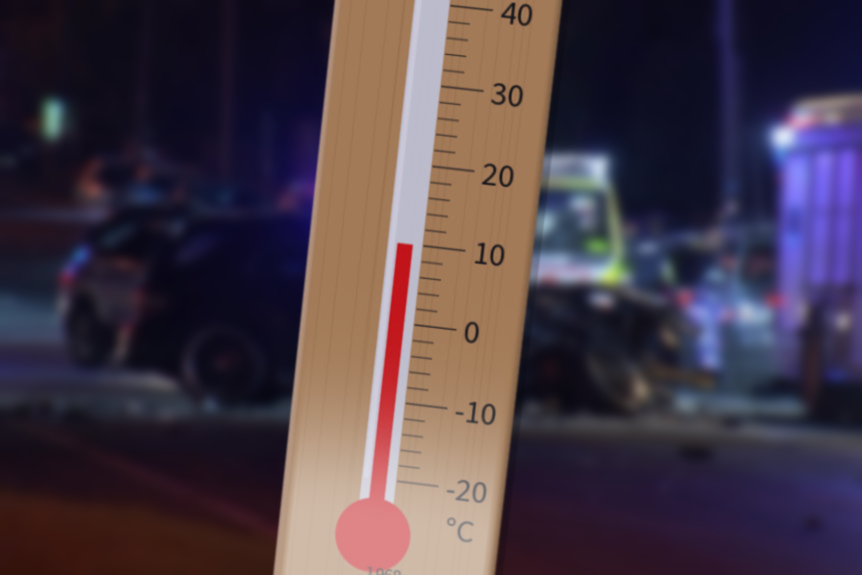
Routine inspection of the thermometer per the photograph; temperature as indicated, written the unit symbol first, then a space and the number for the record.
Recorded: °C 10
